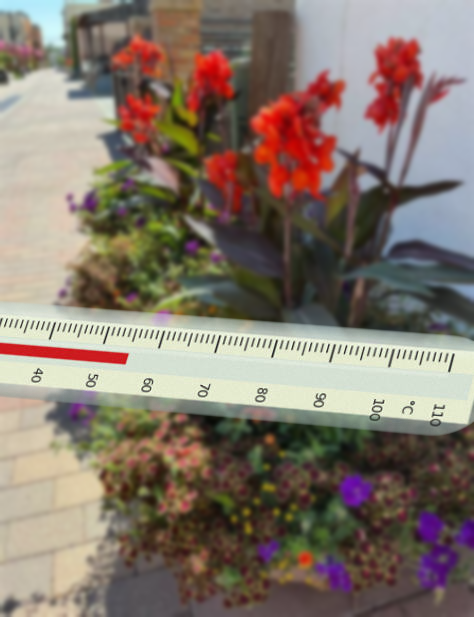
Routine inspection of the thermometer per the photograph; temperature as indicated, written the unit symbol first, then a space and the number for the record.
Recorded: °C 55
